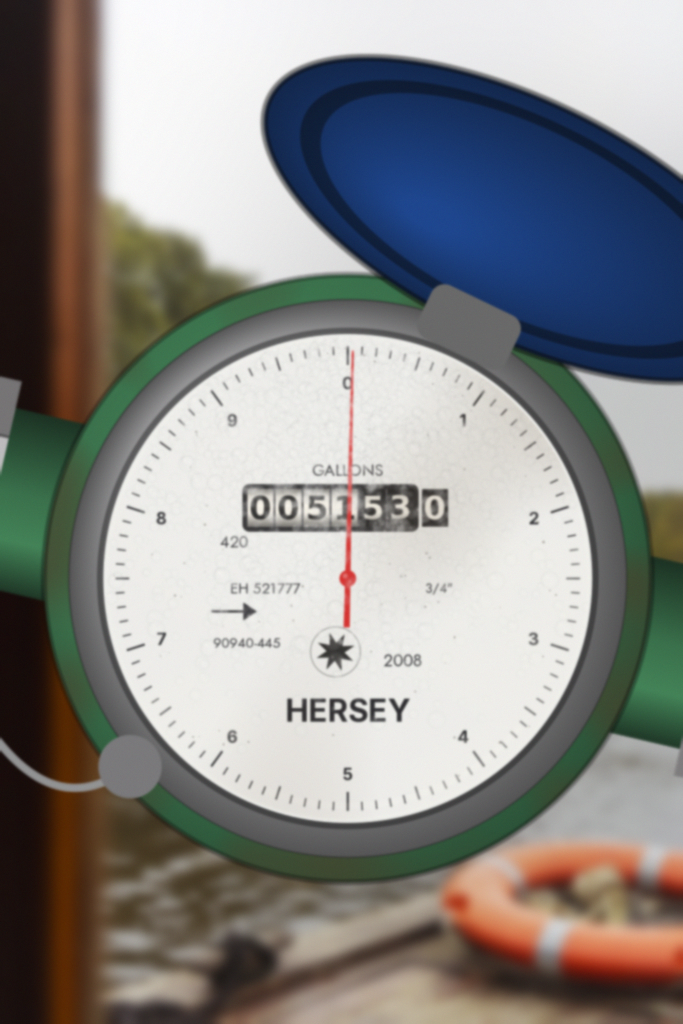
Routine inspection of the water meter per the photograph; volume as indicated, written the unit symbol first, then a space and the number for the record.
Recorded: gal 51530.0
